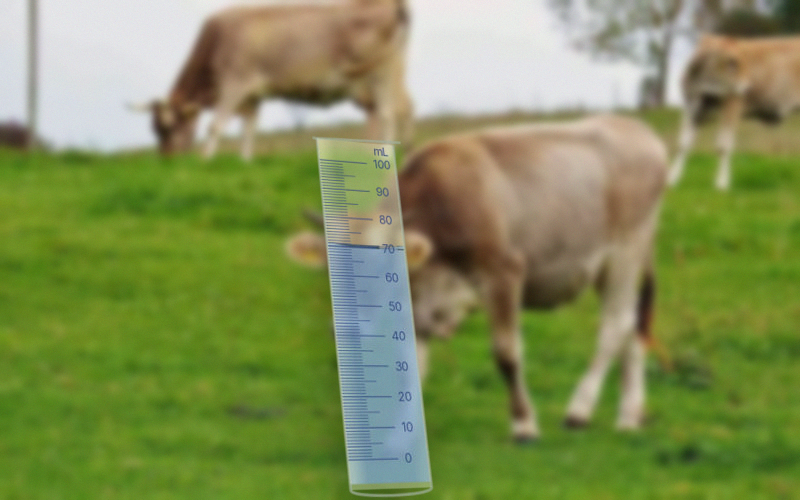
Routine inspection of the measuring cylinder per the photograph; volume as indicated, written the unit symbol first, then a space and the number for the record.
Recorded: mL 70
